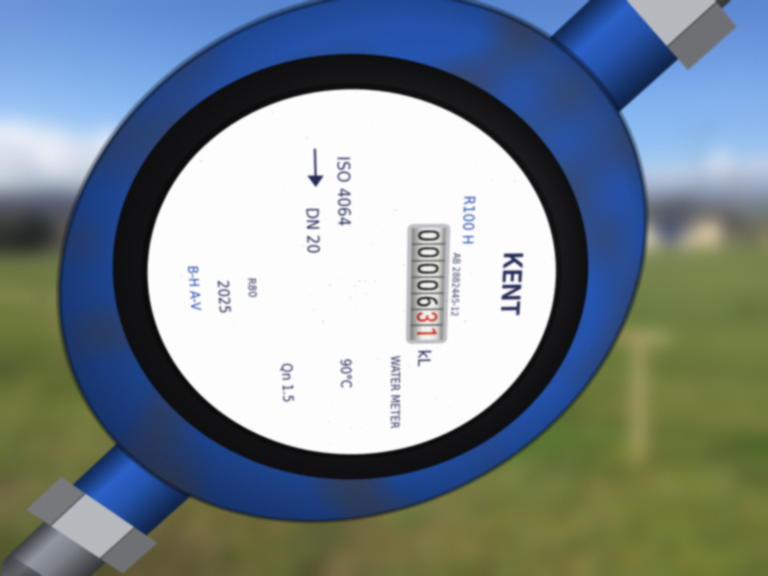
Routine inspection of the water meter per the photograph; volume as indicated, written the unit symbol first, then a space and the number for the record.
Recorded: kL 6.31
